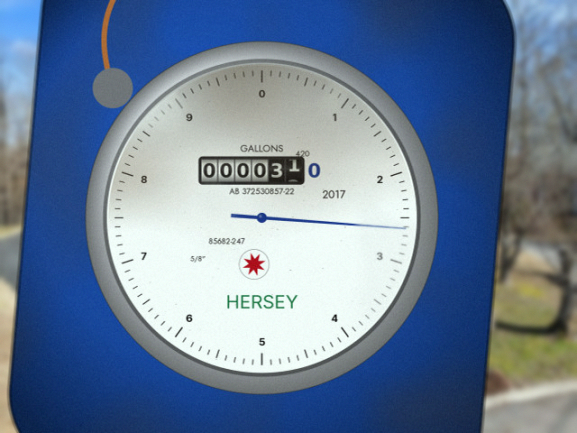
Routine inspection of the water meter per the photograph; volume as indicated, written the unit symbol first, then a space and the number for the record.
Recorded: gal 312.6
